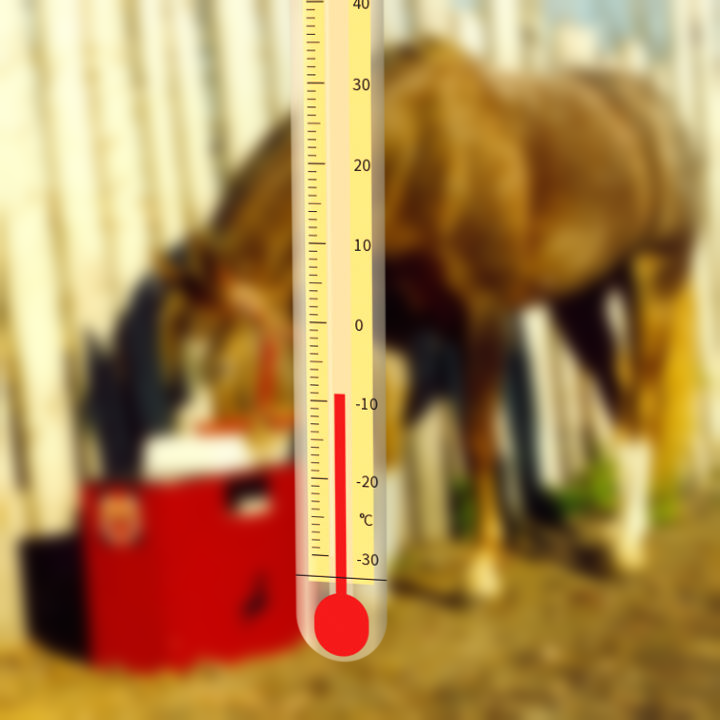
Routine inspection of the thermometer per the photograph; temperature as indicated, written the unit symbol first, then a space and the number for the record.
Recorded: °C -9
